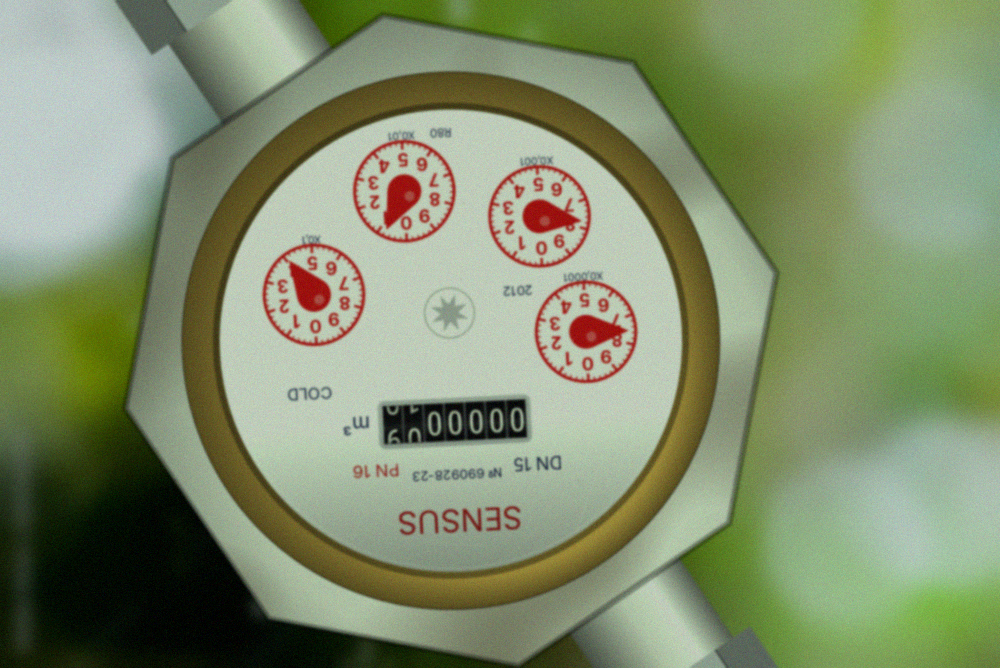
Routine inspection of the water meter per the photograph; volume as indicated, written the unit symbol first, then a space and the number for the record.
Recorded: m³ 9.4077
